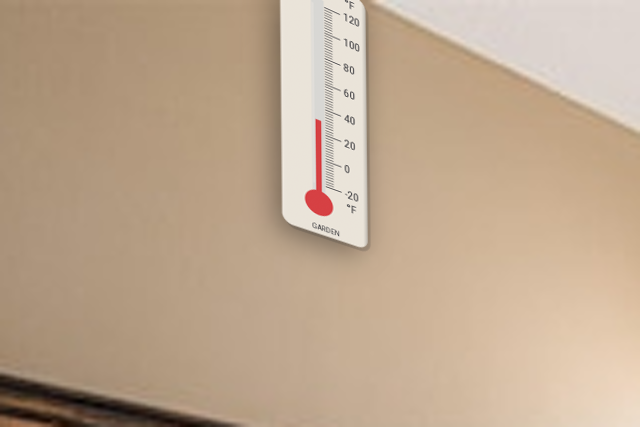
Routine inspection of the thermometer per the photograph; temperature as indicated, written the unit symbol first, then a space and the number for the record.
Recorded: °F 30
